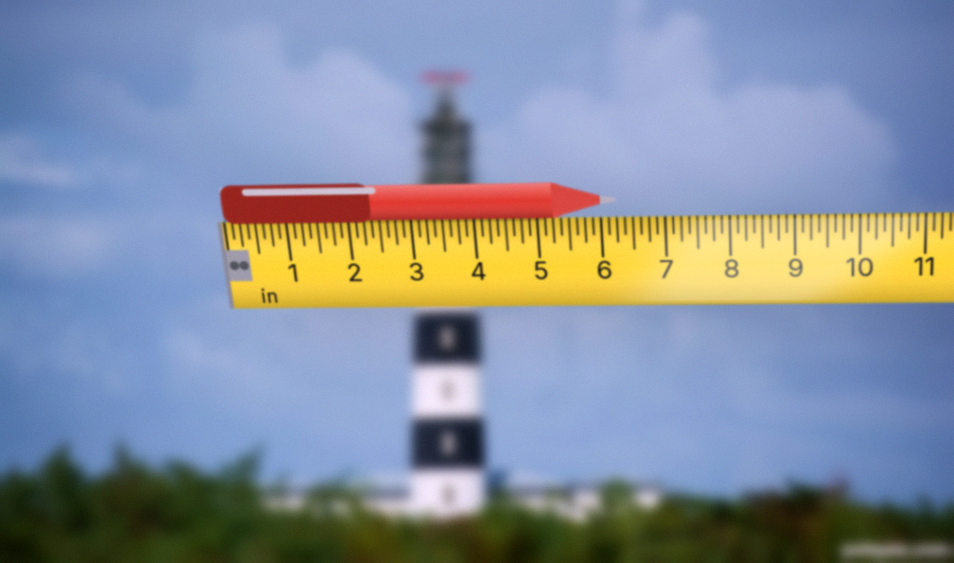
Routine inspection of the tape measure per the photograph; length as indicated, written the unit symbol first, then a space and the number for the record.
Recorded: in 6.25
